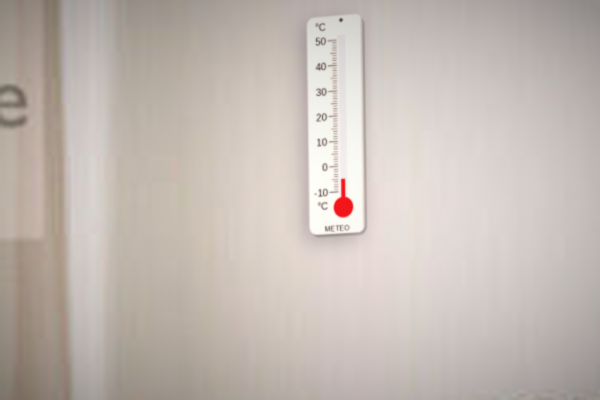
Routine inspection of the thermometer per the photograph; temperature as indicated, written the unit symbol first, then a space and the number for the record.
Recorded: °C -5
